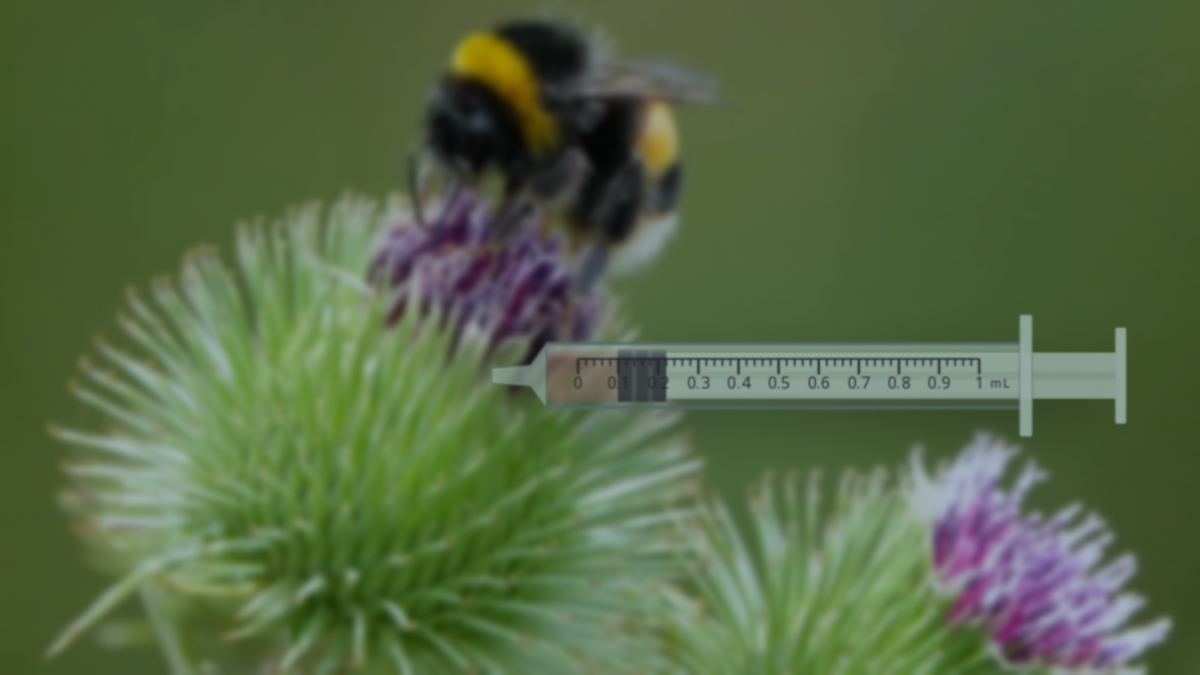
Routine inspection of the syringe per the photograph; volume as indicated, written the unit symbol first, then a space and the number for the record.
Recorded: mL 0.1
